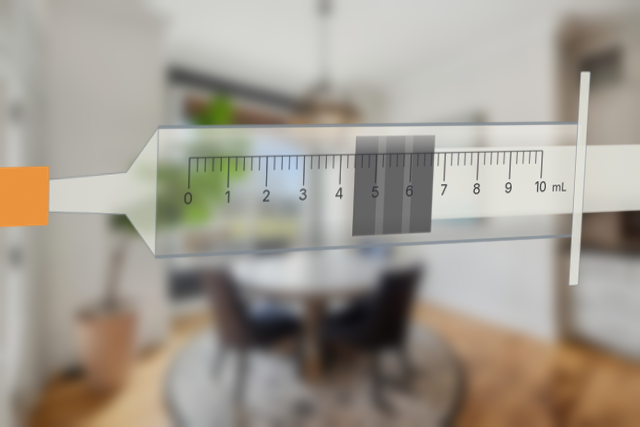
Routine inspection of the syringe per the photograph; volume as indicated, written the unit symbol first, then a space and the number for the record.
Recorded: mL 4.4
